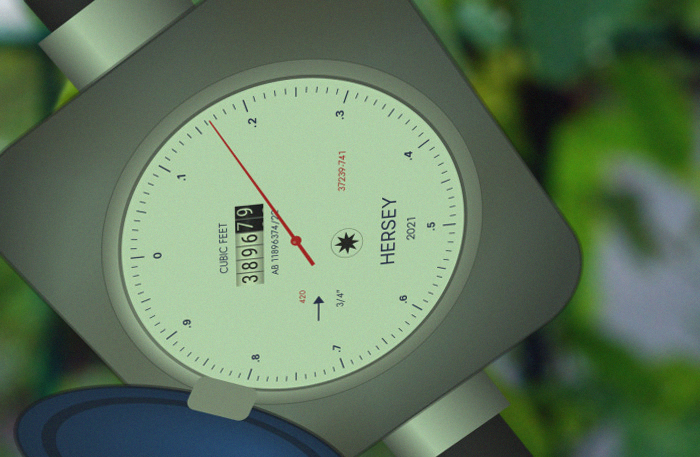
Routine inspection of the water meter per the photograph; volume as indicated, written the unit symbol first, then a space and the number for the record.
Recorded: ft³ 389679.16
